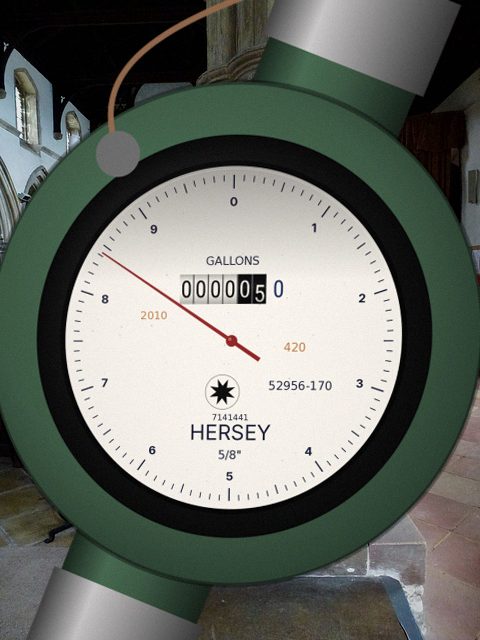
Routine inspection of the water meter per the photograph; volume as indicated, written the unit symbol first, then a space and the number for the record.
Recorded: gal 48.4
